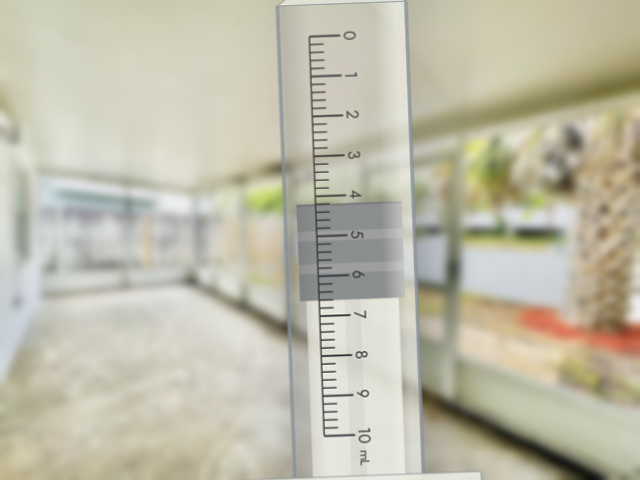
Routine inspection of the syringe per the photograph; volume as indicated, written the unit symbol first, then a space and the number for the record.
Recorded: mL 4.2
